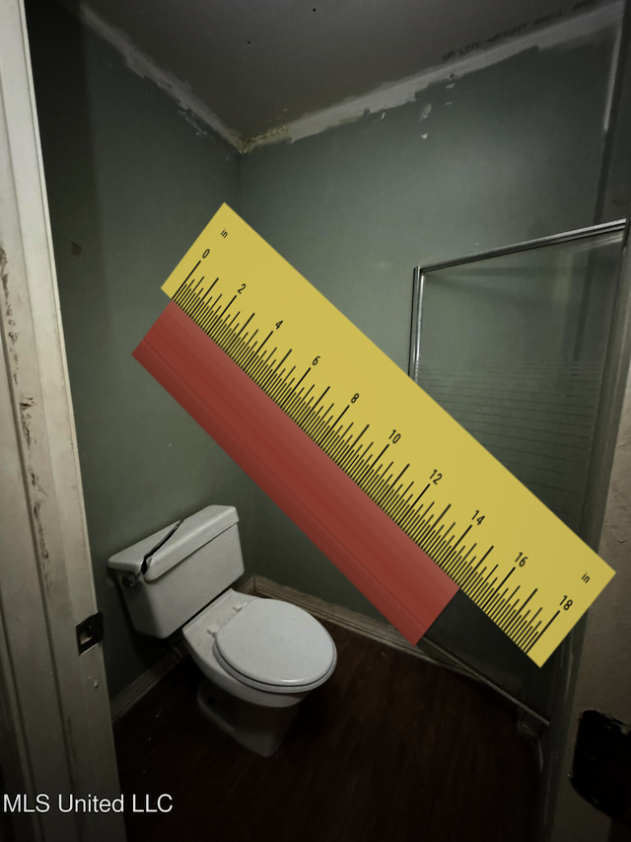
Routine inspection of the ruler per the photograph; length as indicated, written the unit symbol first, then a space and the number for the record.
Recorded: in 15
